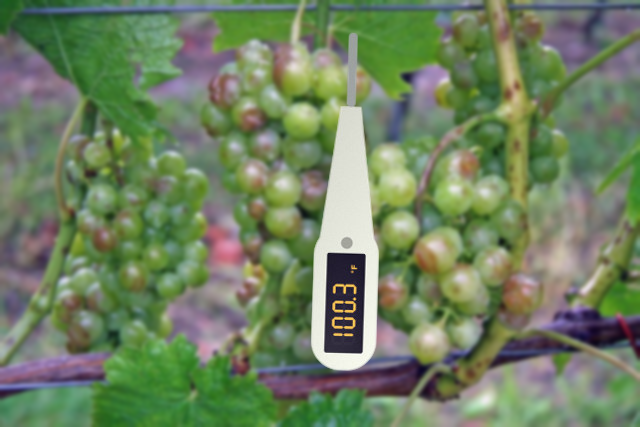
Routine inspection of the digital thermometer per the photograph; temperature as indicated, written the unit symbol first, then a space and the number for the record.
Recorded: °F 100.3
